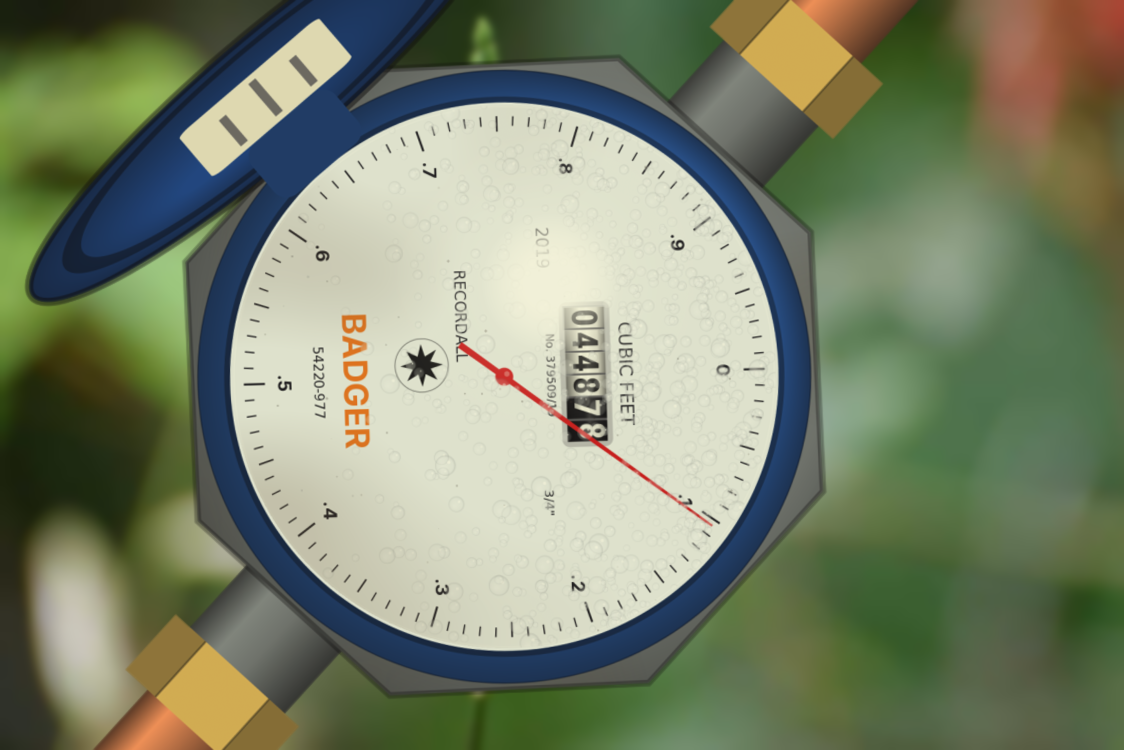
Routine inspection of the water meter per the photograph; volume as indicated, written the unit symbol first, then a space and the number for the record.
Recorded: ft³ 44878.10
